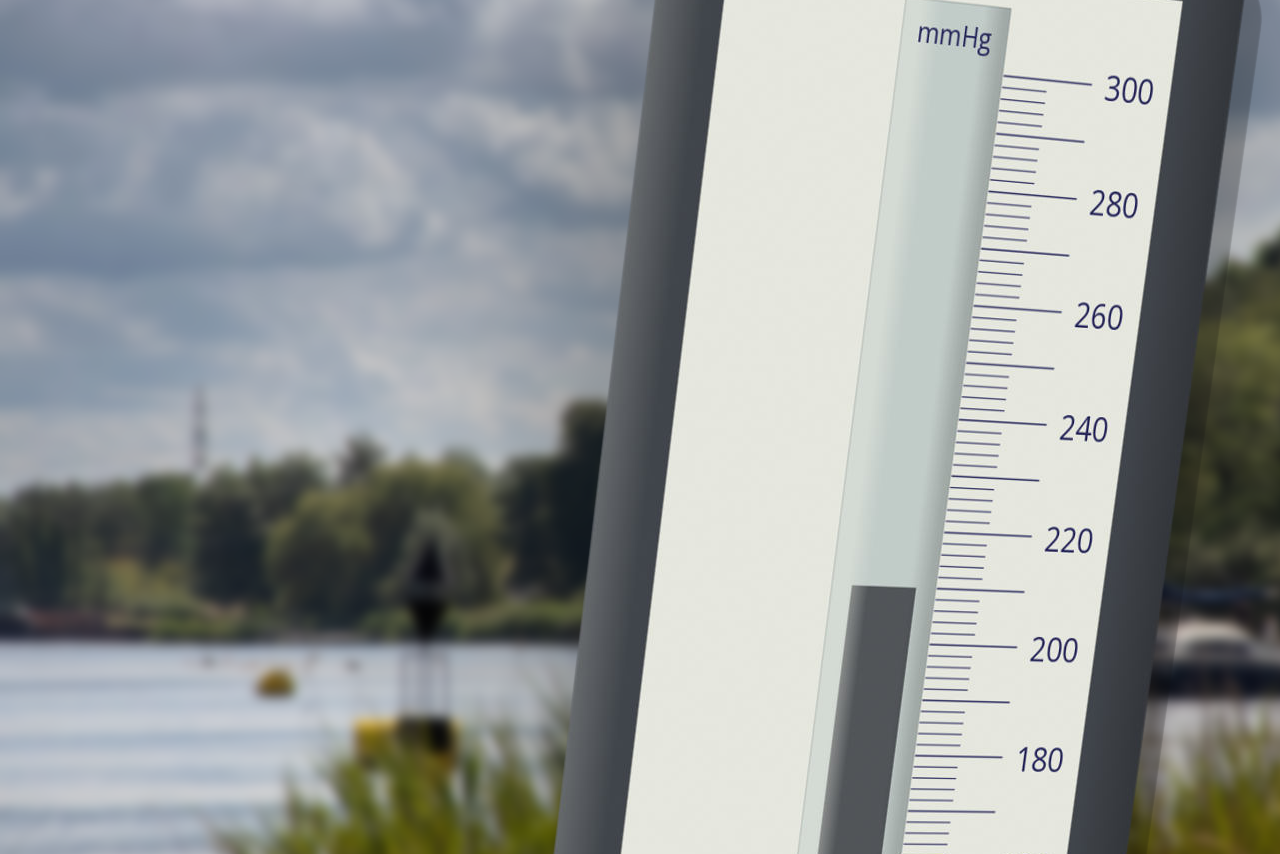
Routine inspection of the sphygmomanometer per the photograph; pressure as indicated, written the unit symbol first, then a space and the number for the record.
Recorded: mmHg 210
